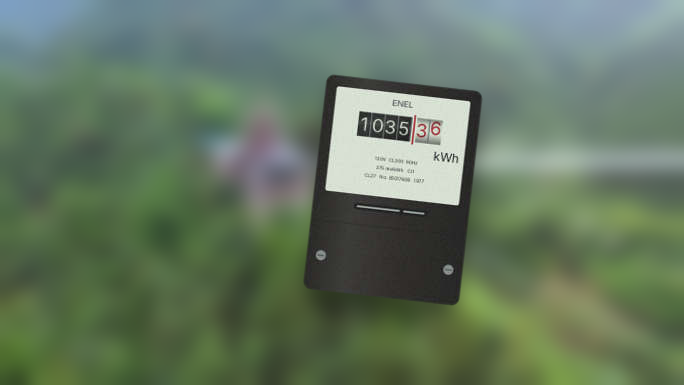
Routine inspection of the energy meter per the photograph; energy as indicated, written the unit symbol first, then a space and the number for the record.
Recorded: kWh 1035.36
